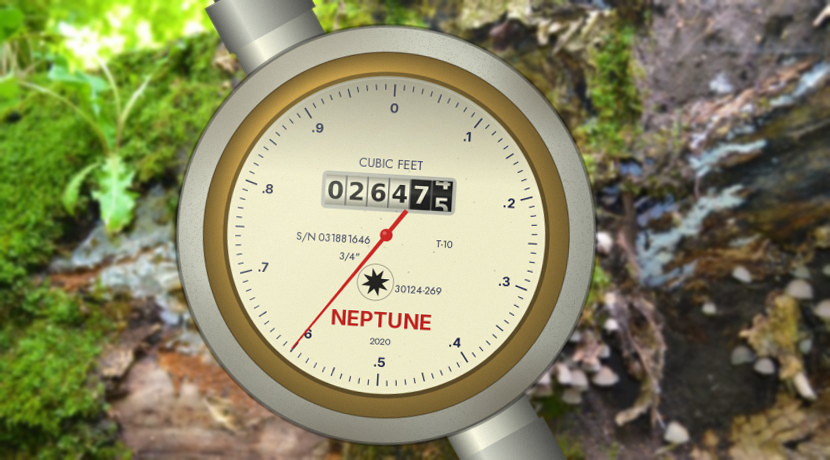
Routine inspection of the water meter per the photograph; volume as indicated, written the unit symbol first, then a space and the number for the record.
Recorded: ft³ 26474.60
